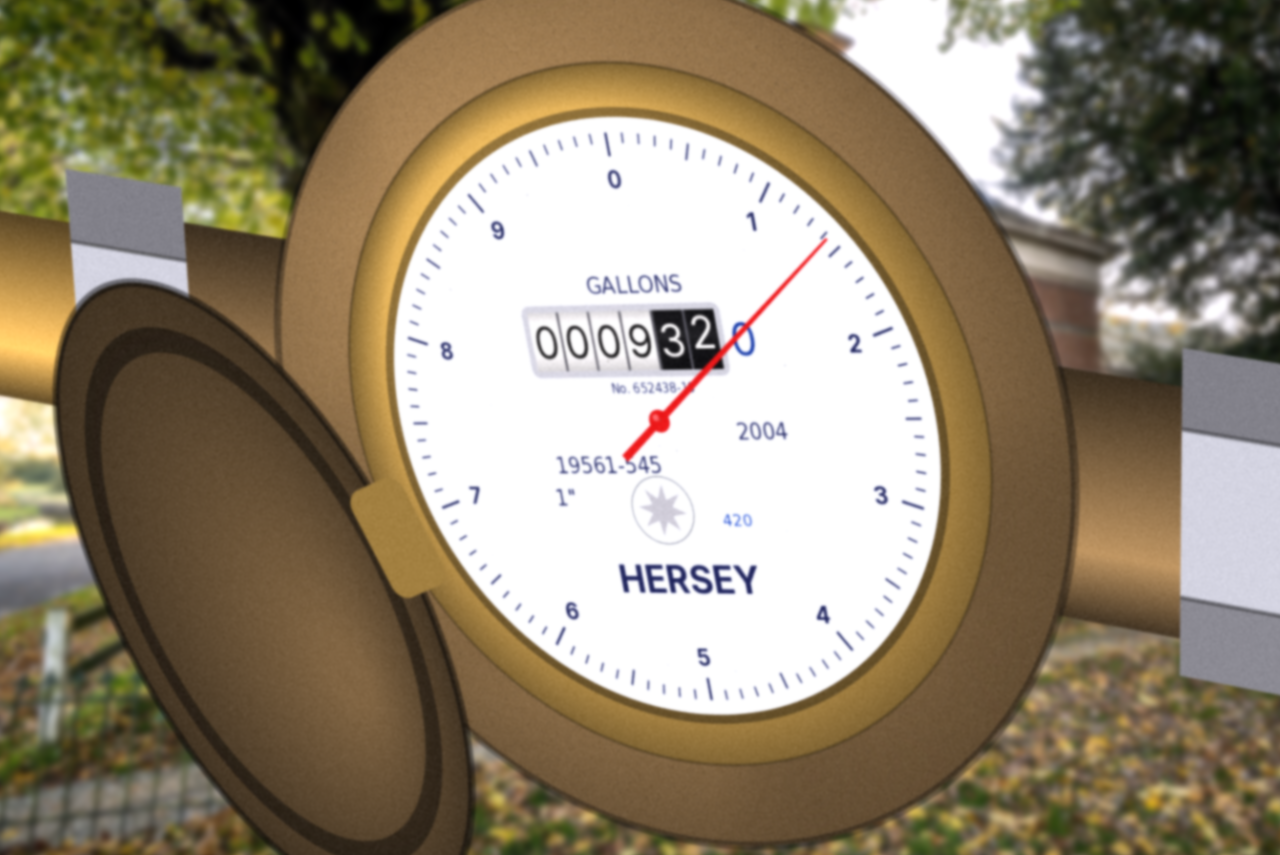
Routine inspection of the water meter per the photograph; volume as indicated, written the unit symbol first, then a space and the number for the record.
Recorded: gal 9321.4
